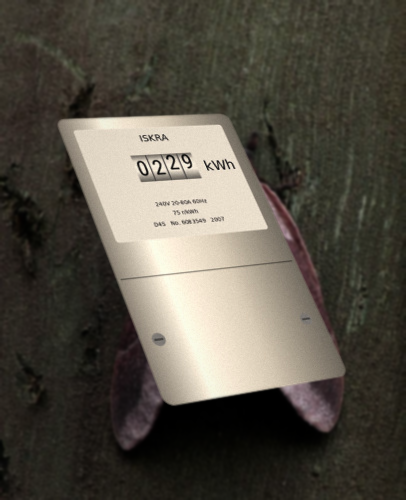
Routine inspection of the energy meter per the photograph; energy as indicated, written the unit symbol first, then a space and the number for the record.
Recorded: kWh 229
